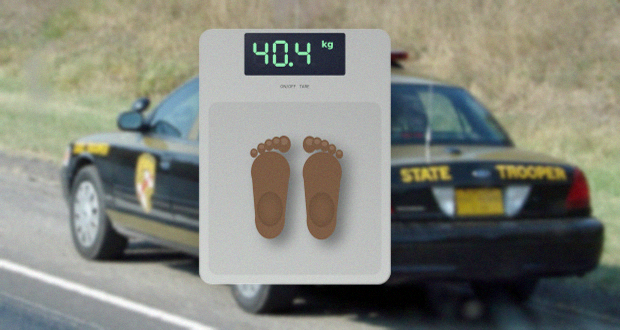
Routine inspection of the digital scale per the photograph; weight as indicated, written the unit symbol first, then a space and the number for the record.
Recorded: kg 40.4
